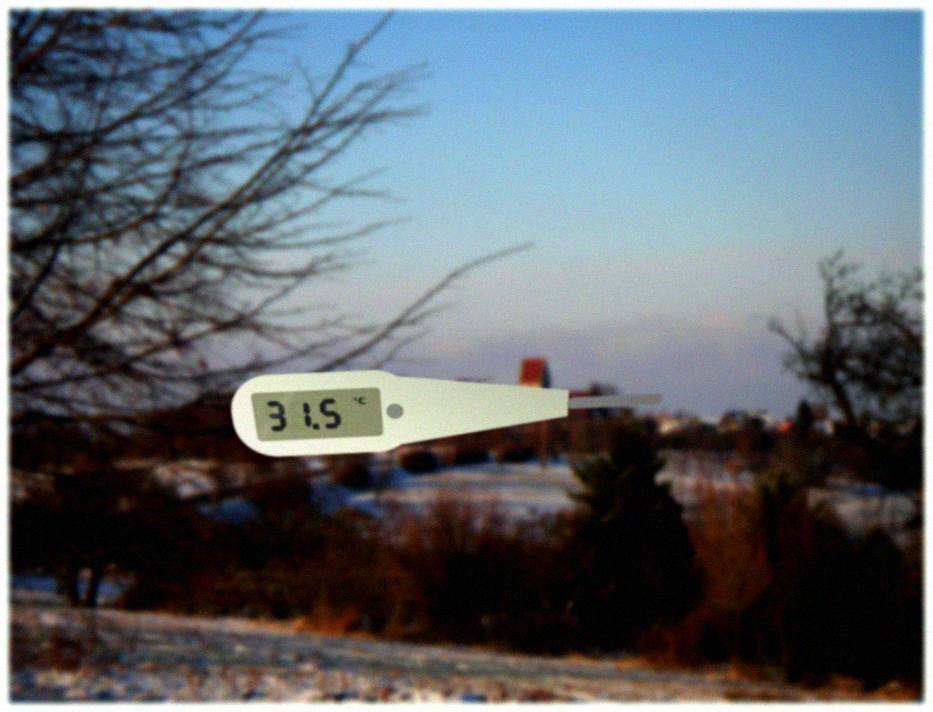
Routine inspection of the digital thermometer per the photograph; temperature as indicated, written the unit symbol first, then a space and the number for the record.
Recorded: °C 31.5
